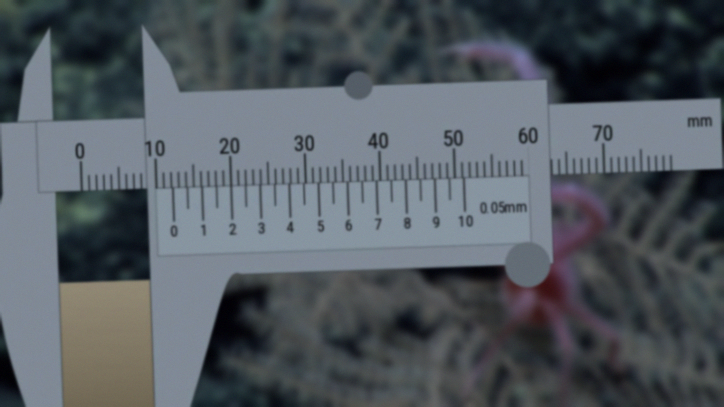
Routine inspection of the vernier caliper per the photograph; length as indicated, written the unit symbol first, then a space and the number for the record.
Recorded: mm 12.2
